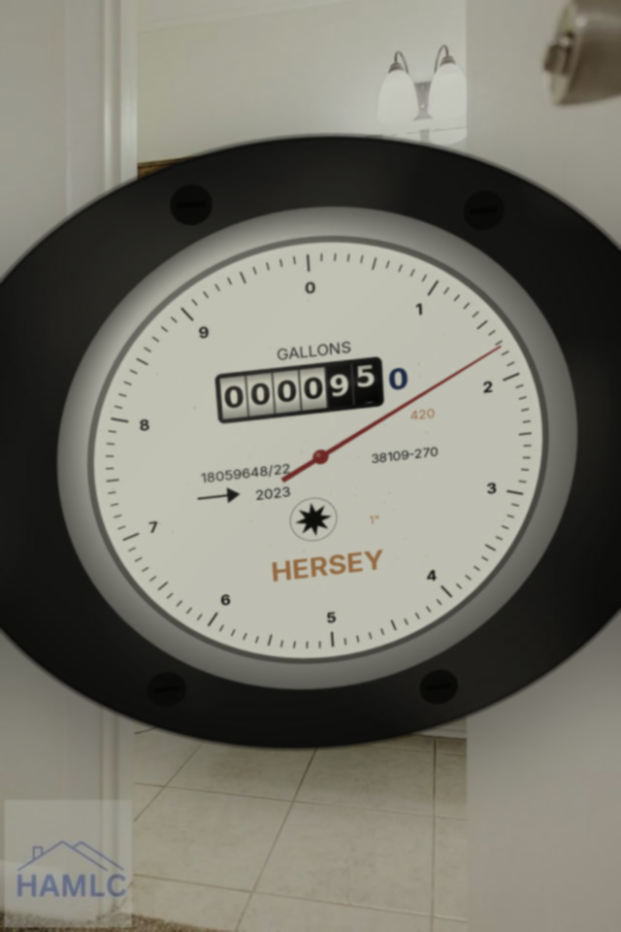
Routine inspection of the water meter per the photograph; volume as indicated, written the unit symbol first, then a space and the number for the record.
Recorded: gal 951.7
